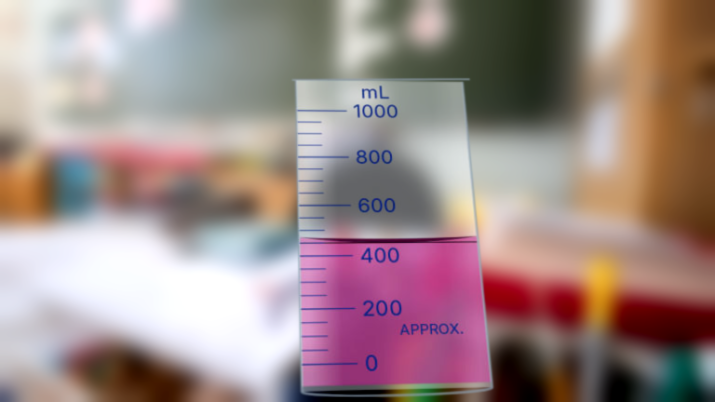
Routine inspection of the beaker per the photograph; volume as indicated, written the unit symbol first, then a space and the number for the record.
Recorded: mL 450
